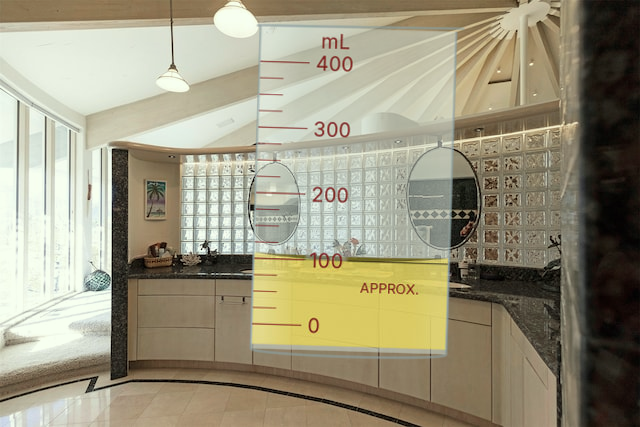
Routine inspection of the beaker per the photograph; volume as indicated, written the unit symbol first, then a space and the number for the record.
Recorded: mL 100
